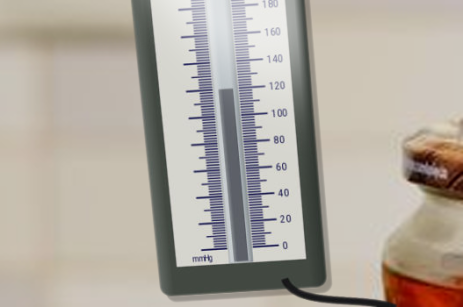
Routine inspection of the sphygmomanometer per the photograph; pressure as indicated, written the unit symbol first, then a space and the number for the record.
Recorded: mmHg 120
